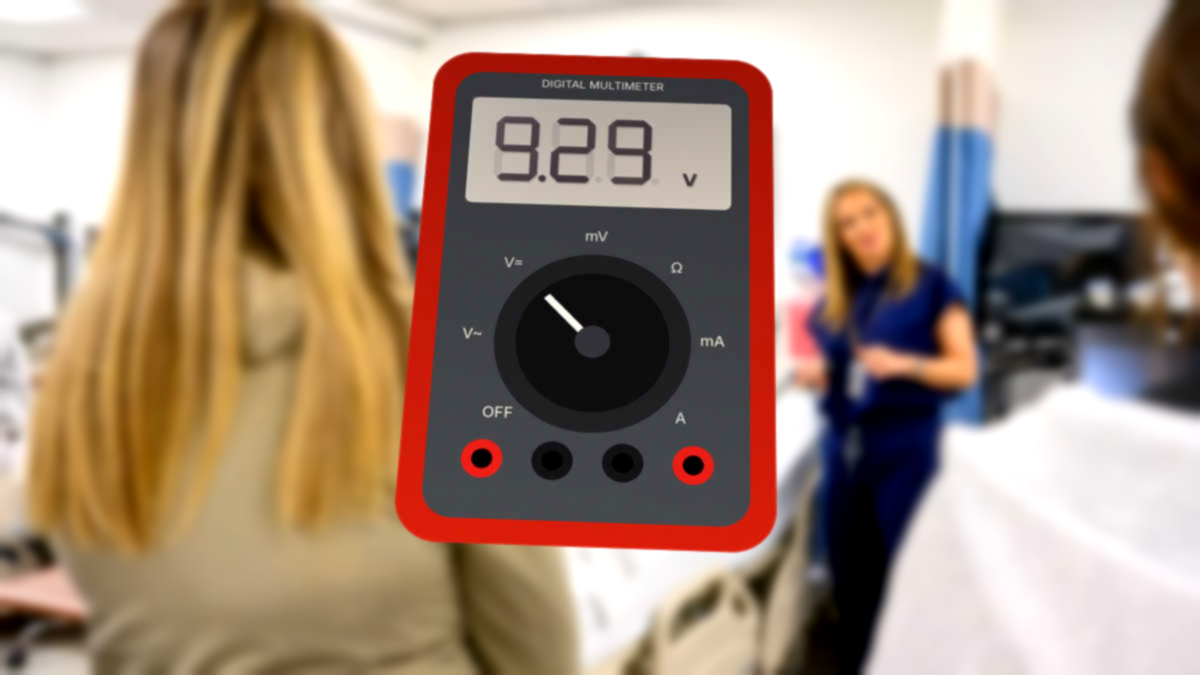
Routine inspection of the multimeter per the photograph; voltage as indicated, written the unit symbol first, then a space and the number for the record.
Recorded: V 9.29
